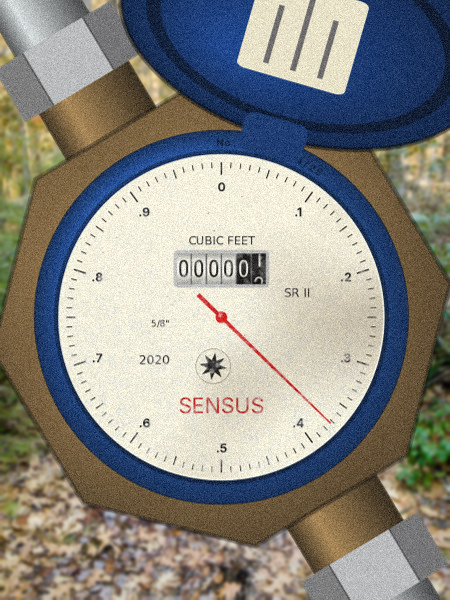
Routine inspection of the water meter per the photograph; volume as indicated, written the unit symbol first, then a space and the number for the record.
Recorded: ft³ 1.37
